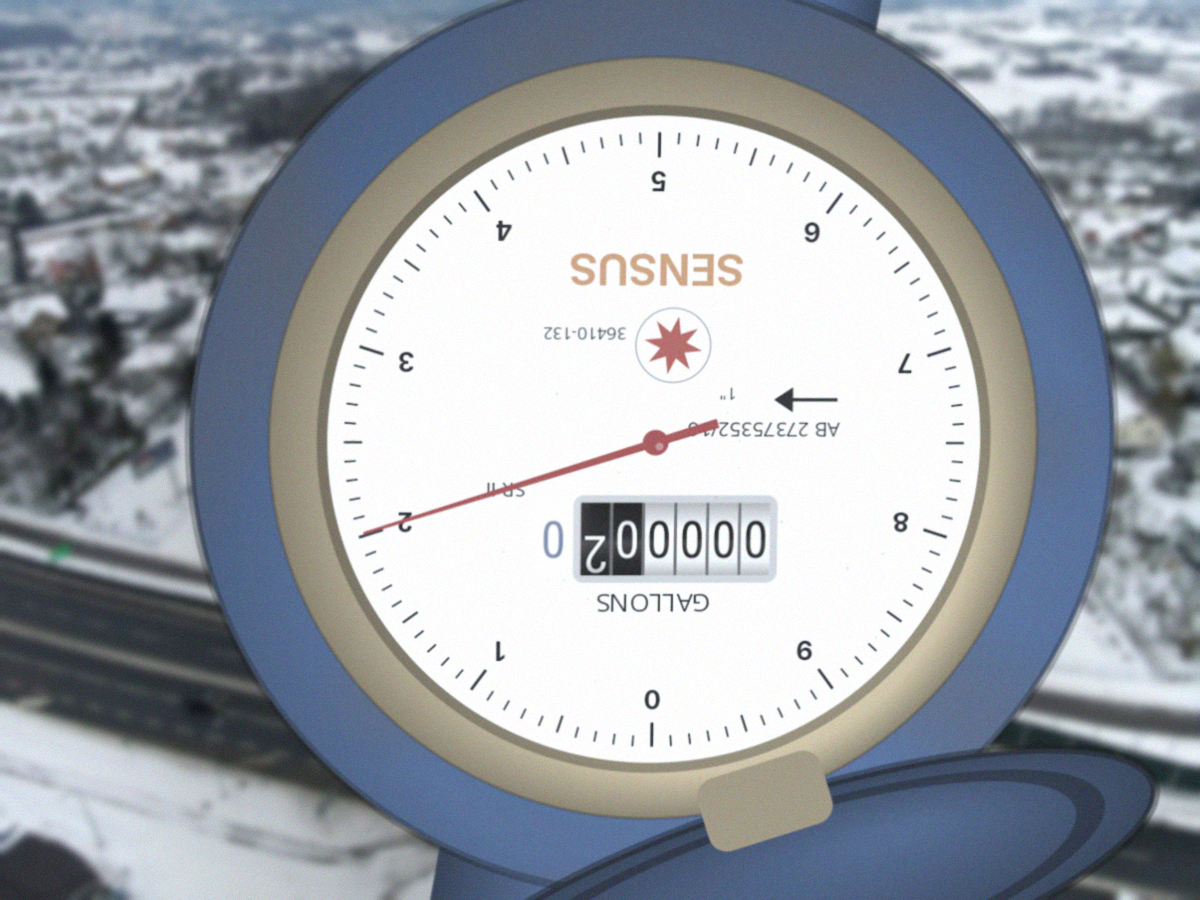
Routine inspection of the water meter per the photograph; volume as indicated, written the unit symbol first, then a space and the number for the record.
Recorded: gal 22.0
